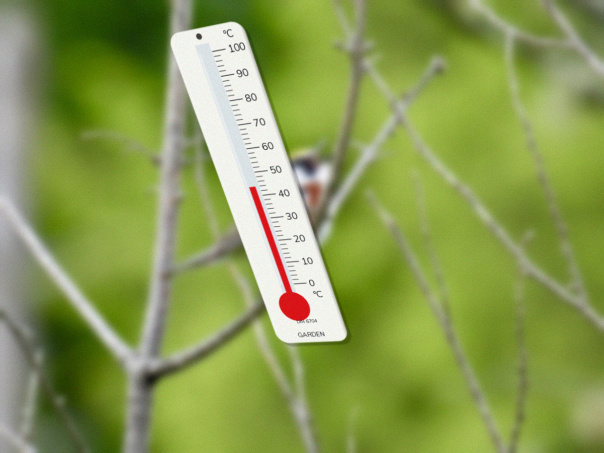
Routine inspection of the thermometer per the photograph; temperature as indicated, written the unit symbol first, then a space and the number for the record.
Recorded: °C 44
